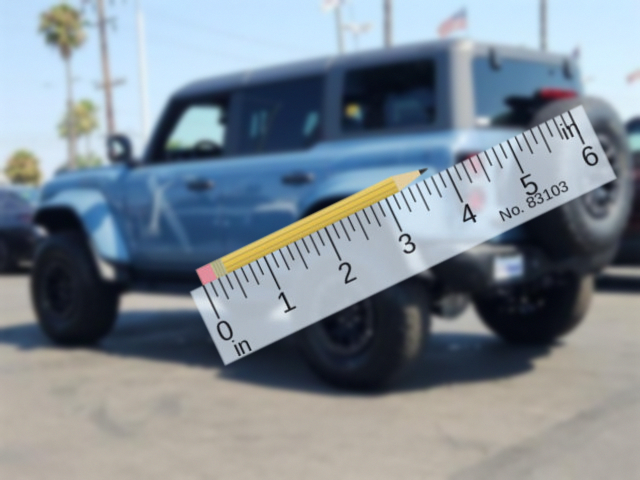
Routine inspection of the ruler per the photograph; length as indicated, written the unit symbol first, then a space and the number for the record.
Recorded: in 3.75
